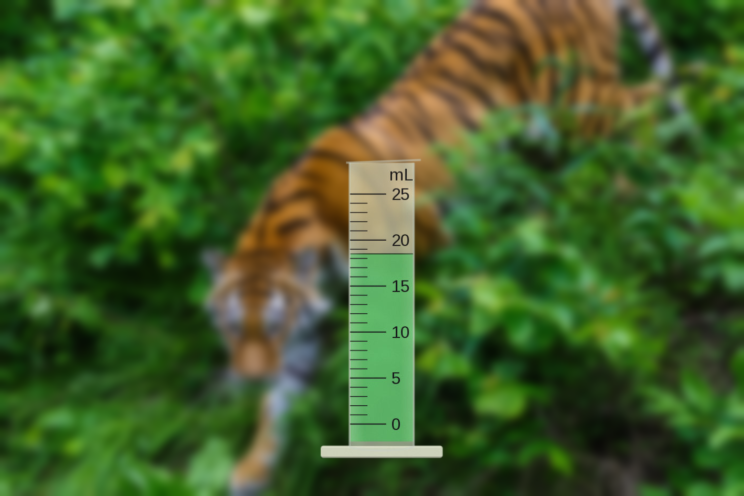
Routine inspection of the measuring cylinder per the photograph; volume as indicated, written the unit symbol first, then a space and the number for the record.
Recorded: mL 18.5
